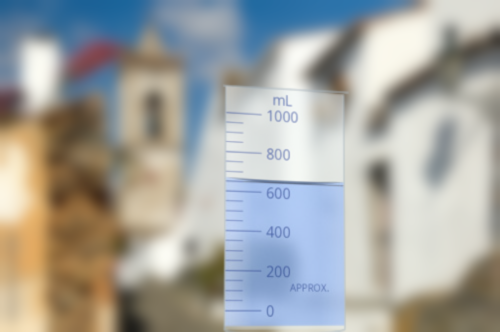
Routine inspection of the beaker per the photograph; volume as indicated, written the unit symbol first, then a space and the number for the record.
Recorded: mL 650
